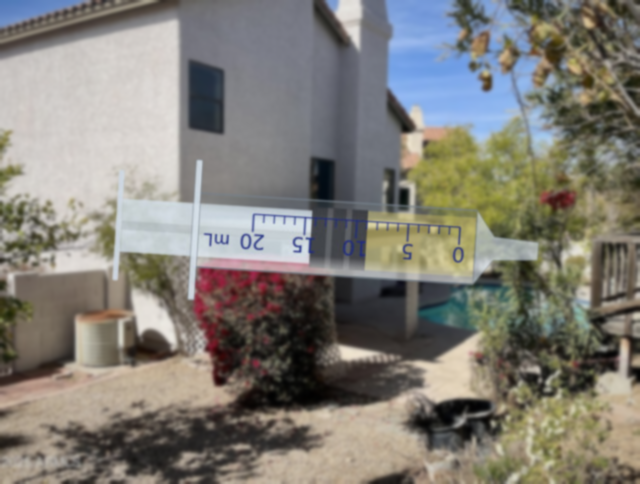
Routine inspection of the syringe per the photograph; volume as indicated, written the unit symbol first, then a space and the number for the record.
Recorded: mL 9
